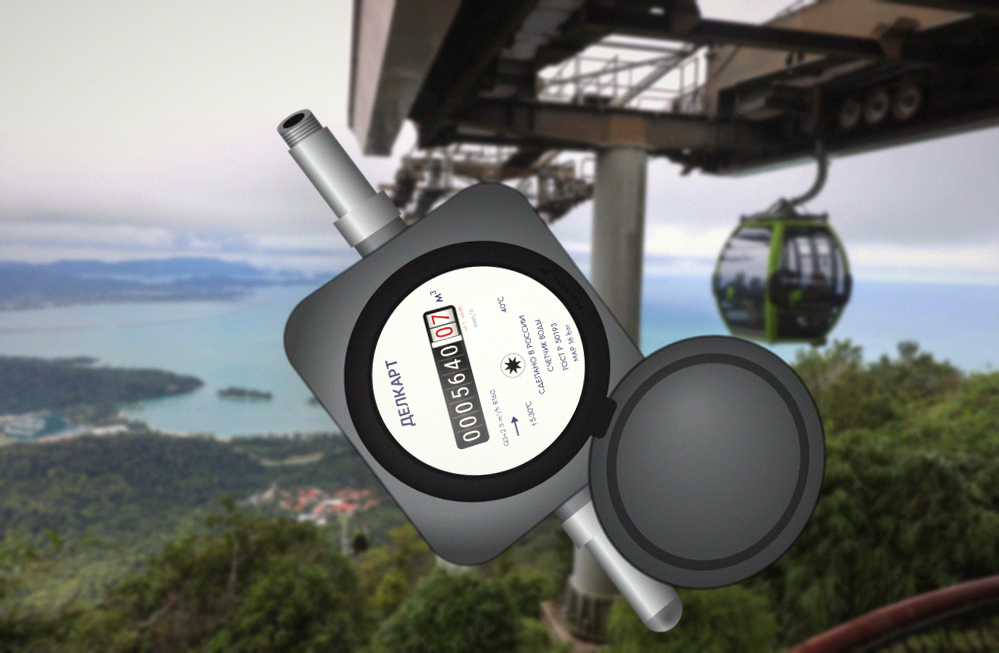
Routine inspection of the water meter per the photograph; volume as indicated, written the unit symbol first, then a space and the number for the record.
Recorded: m³ 5640.07
